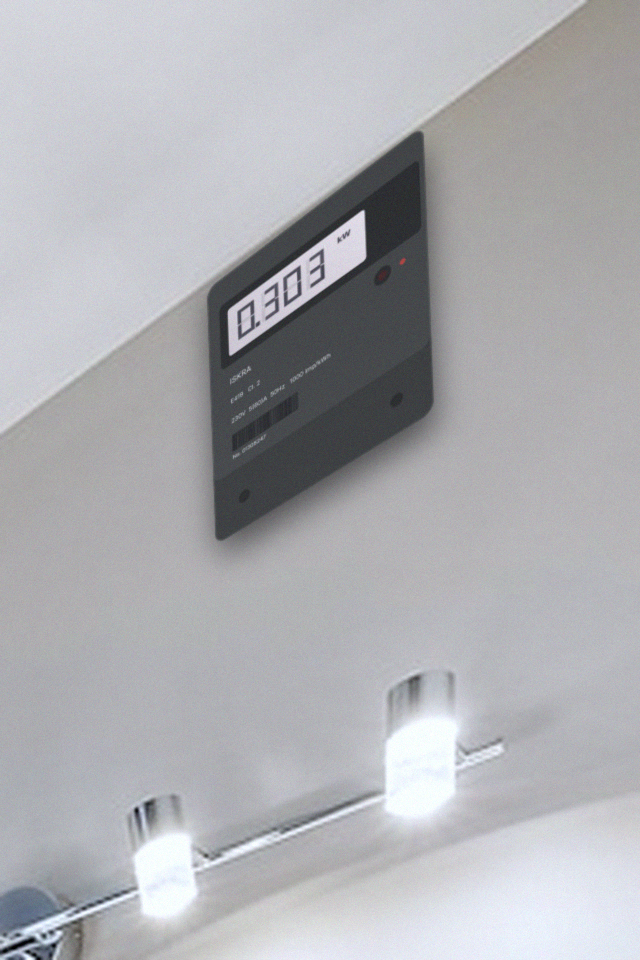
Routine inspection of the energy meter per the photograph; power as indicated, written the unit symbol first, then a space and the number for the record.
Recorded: kW 0.303
